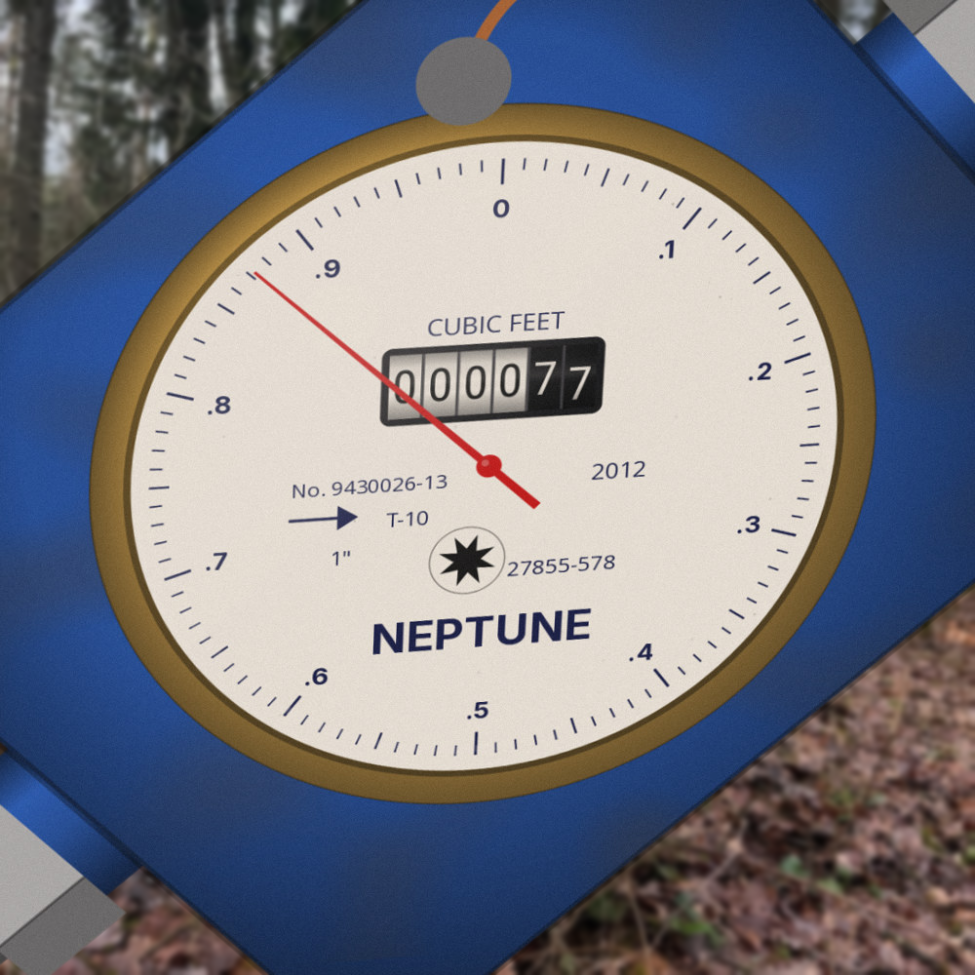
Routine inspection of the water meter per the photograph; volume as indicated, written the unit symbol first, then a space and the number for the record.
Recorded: ft³ 76.87
